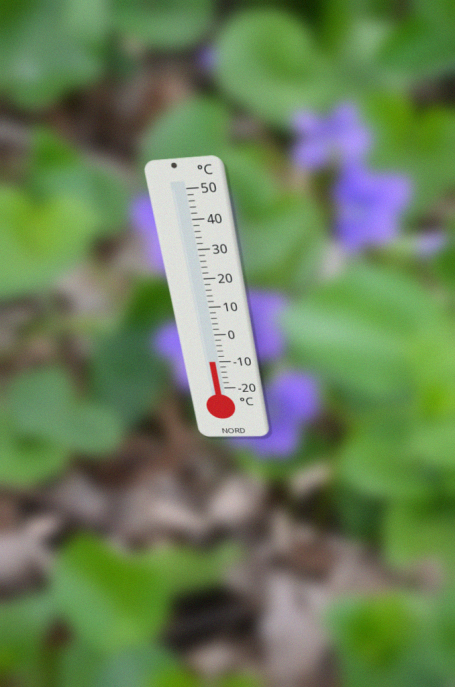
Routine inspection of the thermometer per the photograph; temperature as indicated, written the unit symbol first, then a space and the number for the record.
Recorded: °C -10
